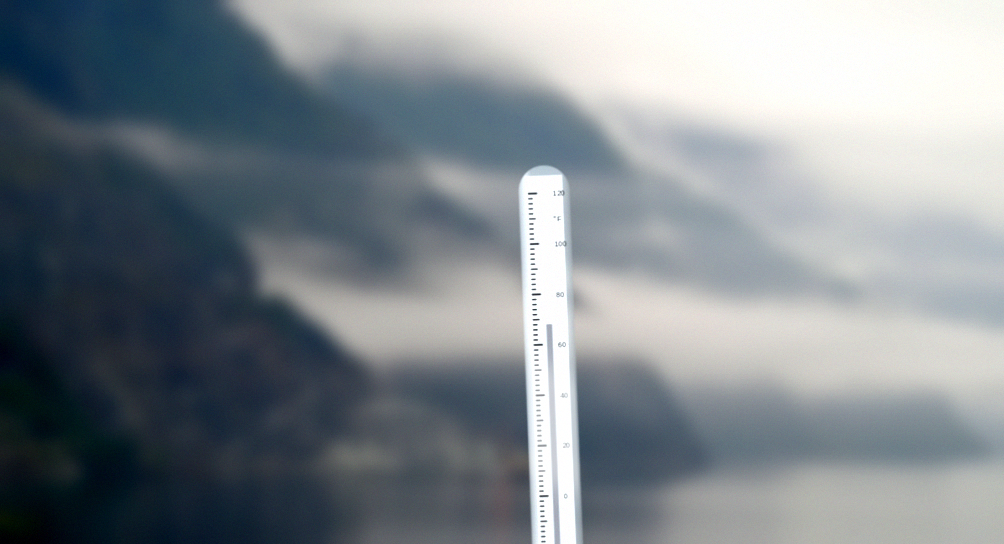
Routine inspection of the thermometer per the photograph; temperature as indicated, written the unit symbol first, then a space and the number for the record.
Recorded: °F 68
